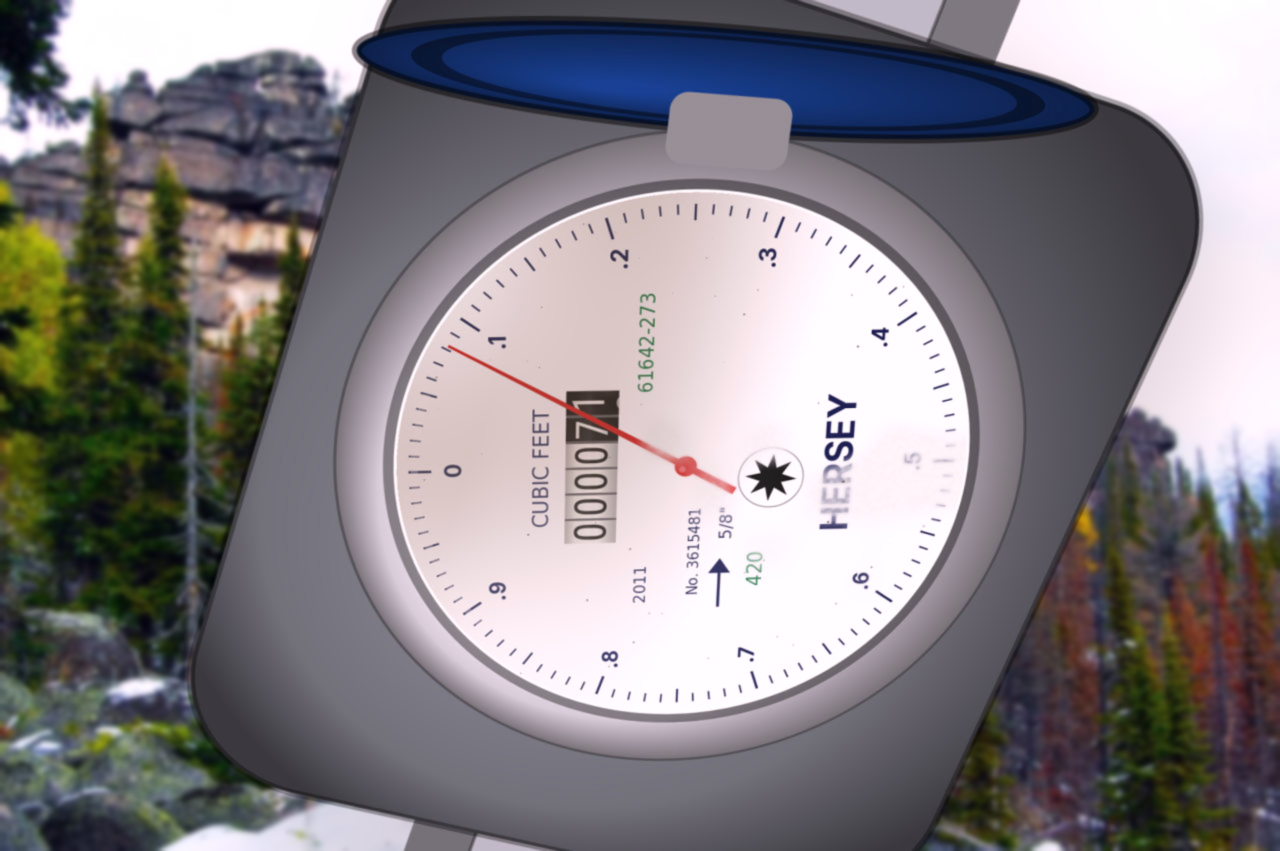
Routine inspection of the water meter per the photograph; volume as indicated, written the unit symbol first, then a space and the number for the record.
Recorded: ft³ 71.08
